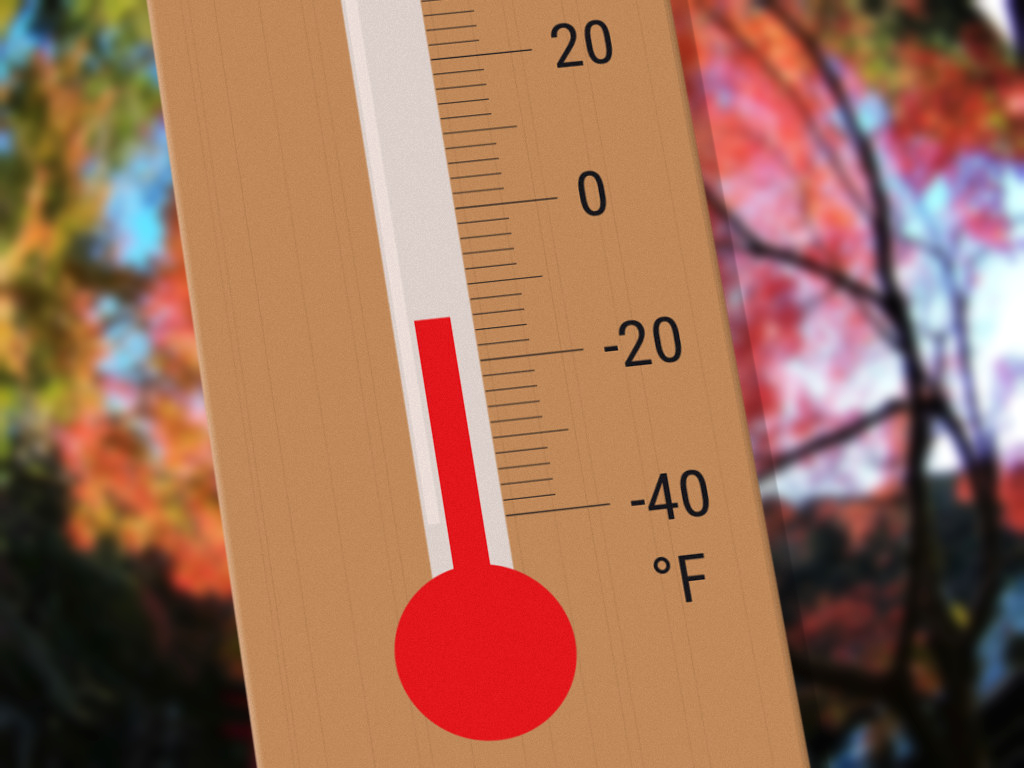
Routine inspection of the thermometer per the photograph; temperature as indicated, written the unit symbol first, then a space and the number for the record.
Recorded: °F -14
